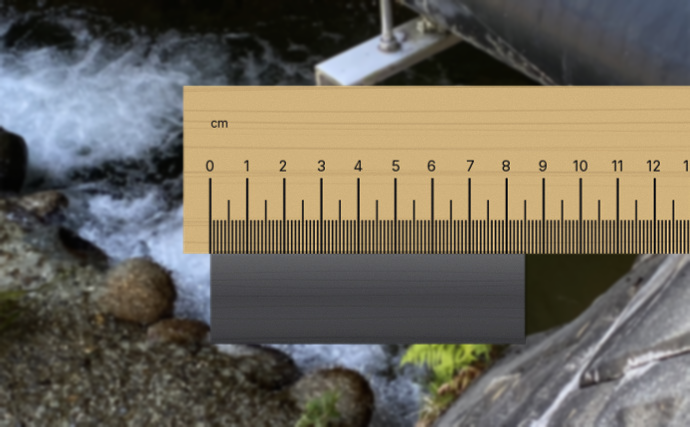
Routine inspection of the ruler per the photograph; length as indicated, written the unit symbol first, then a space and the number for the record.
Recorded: cm 8.5
